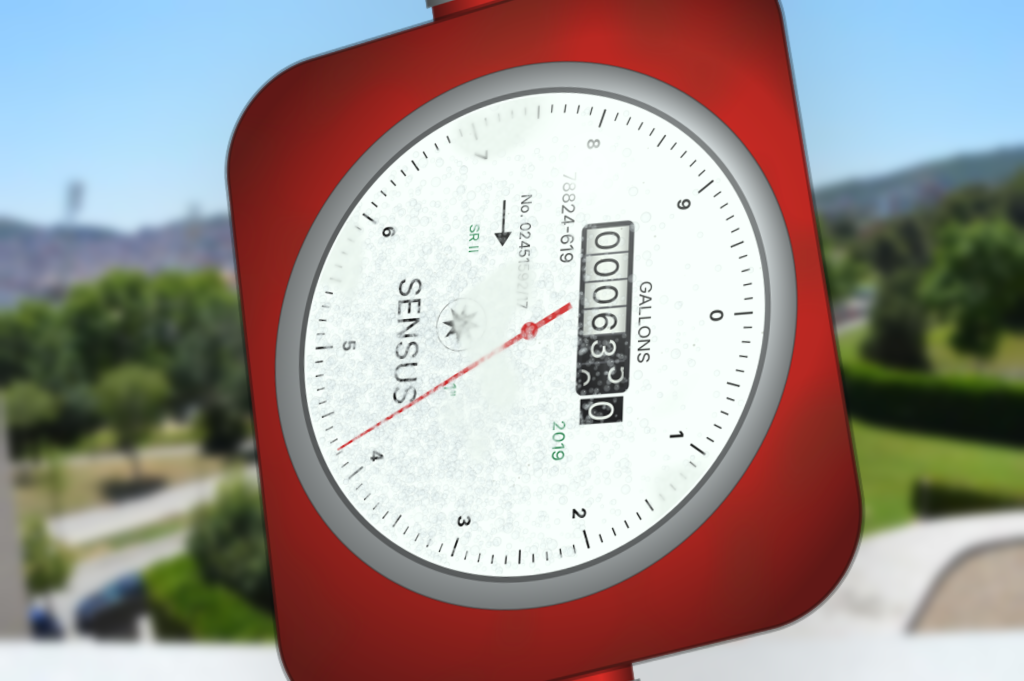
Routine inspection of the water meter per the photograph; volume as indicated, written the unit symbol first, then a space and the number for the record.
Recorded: gal 6354.2
